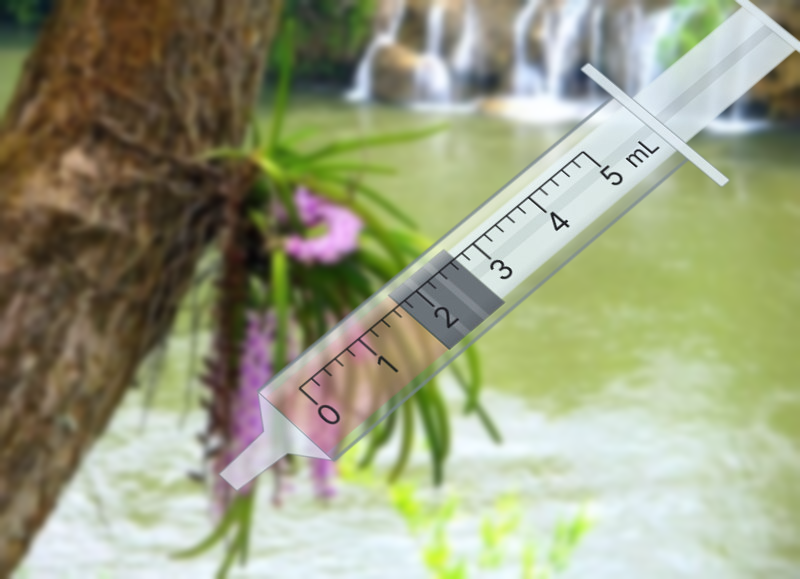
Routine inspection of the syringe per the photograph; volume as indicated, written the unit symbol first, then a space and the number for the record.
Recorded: mL 1.7
